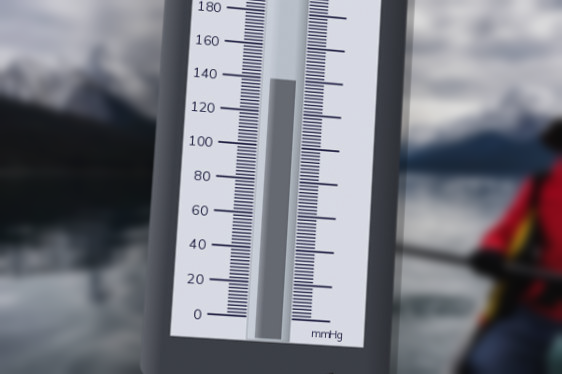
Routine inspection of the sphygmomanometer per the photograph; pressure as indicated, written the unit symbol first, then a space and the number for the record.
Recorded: mmHg 140
